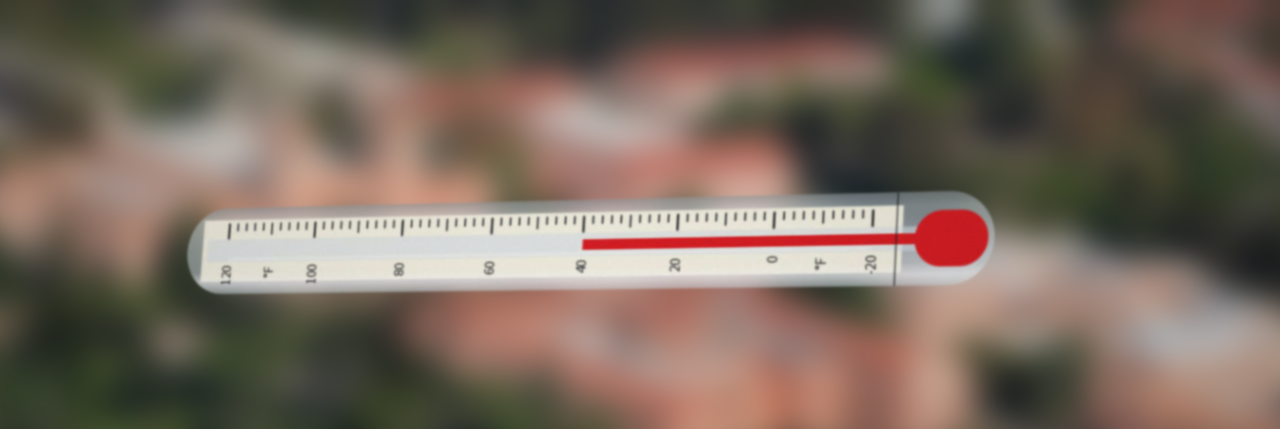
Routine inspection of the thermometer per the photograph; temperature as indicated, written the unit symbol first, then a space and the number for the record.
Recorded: °F 40
